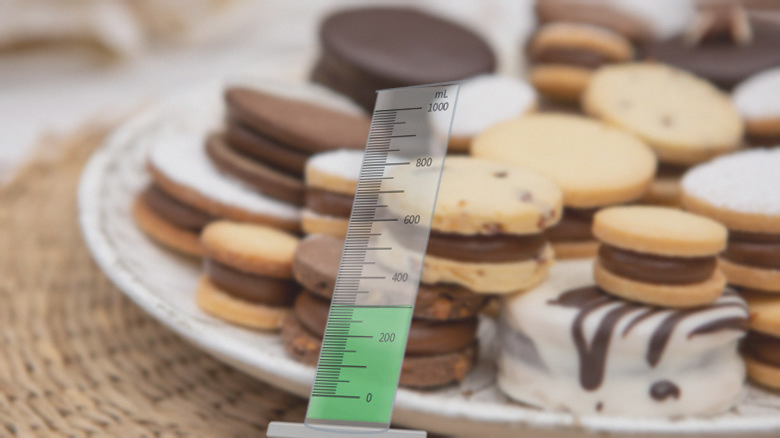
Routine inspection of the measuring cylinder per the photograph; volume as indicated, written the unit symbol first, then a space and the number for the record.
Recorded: mL 300
